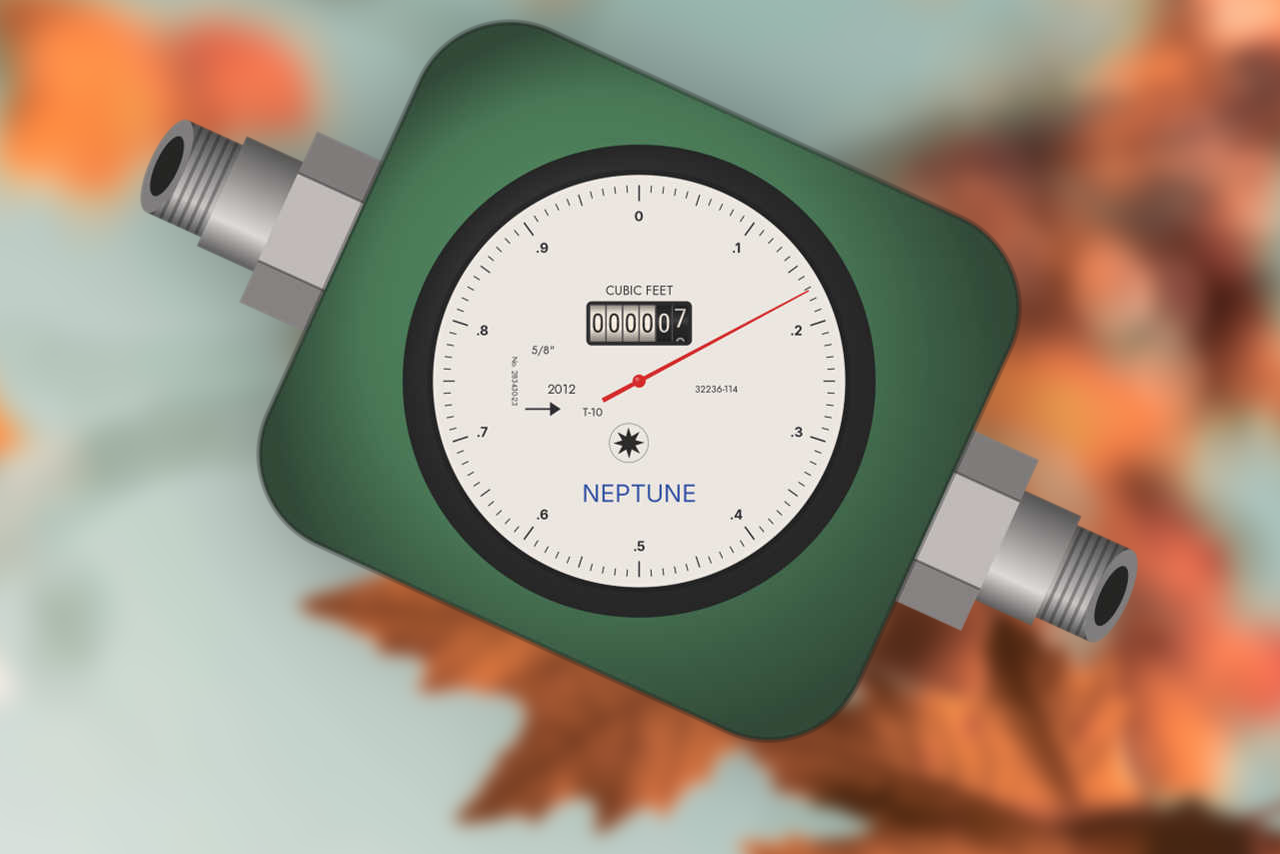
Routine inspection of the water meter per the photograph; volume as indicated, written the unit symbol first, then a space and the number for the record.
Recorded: ft³ 7.17
